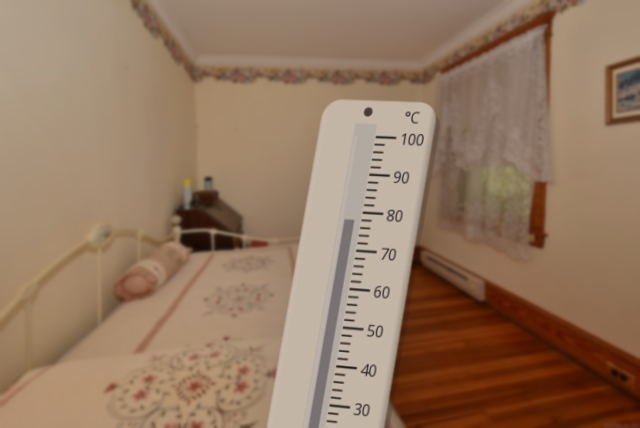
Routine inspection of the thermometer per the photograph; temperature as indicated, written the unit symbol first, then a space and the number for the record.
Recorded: °C 78
